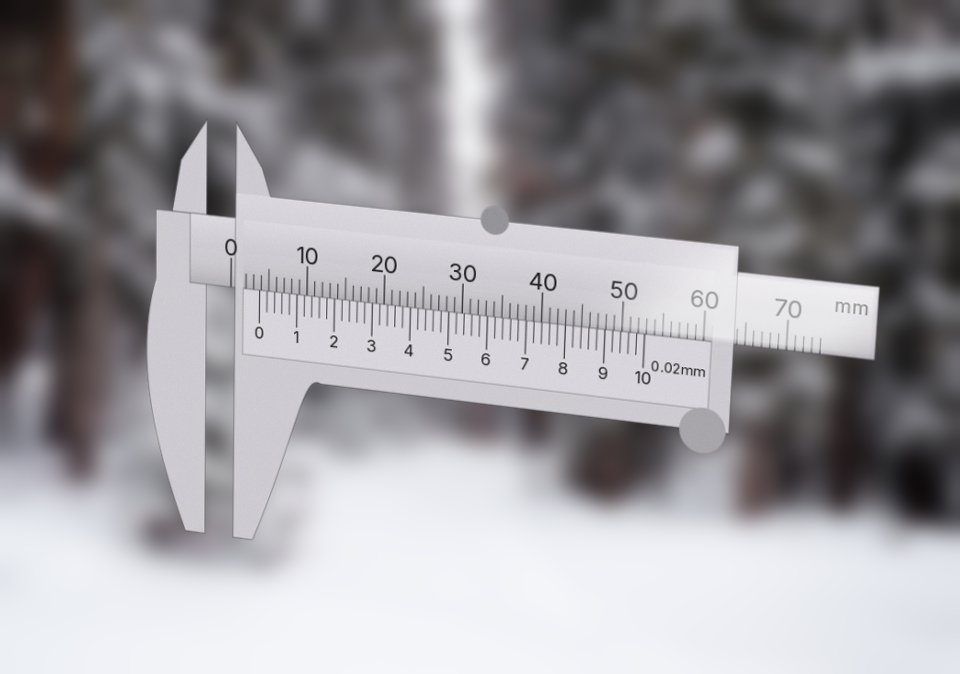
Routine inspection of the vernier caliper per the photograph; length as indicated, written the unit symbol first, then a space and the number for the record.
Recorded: mm 3.8
